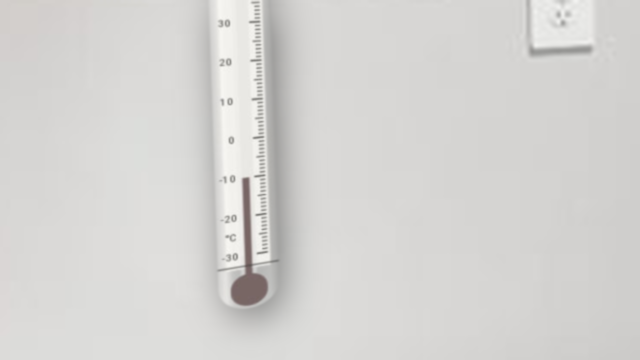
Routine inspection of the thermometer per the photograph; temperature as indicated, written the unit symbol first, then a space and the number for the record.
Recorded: °C -10
